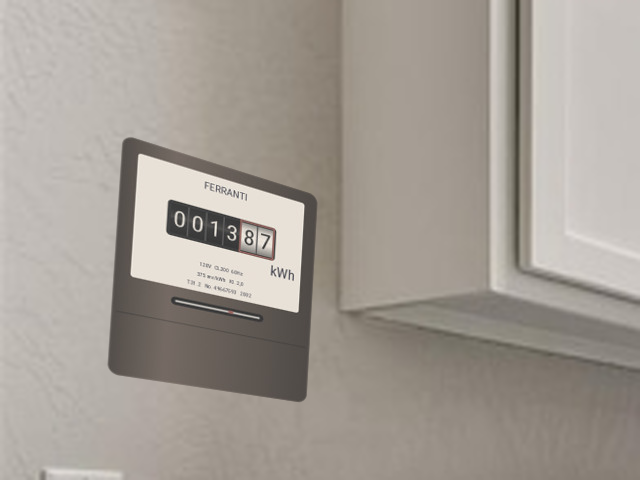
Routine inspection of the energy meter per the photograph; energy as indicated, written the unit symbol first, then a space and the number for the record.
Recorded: kWh 13.87
